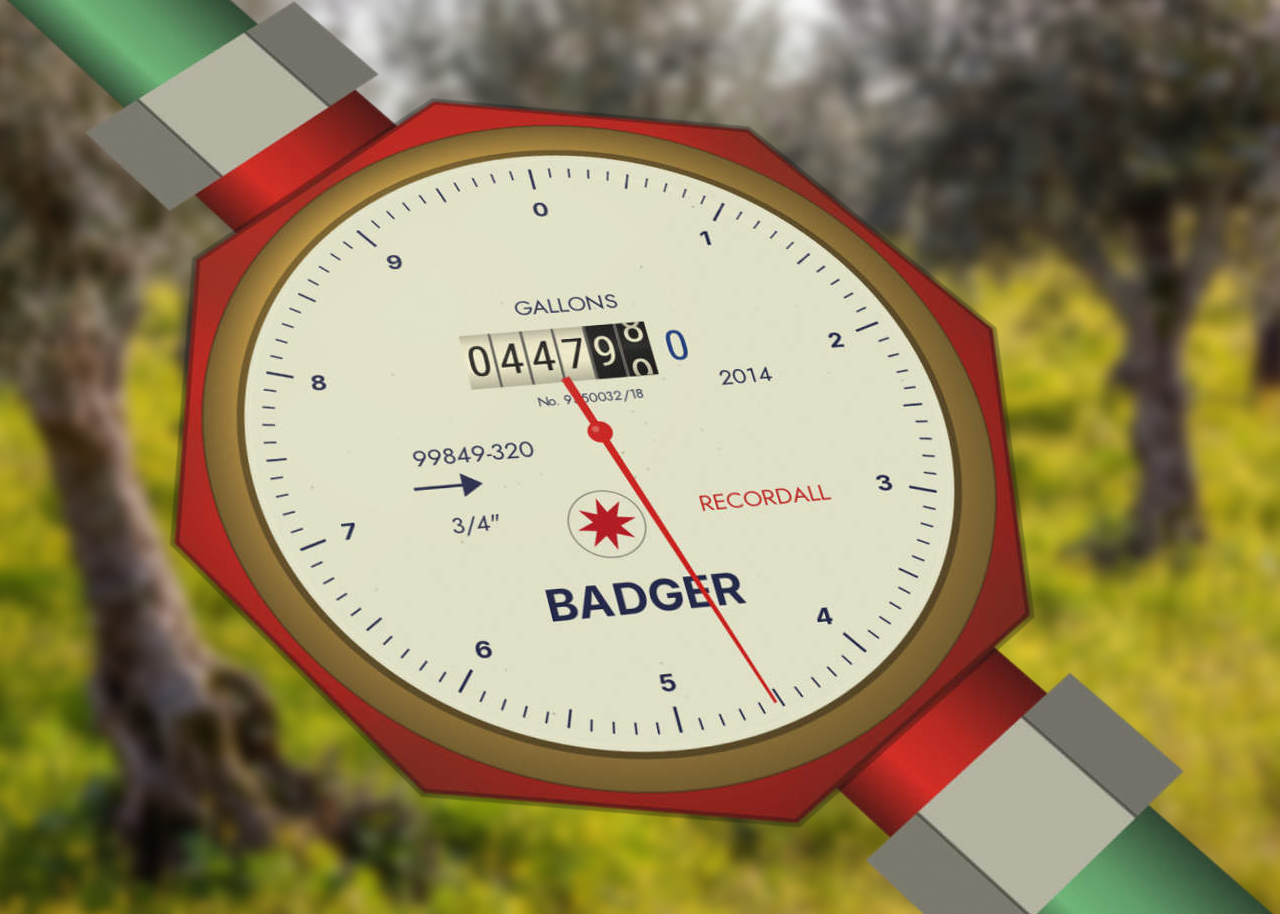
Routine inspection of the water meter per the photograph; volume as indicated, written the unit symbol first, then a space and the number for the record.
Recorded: gal 447984.5
